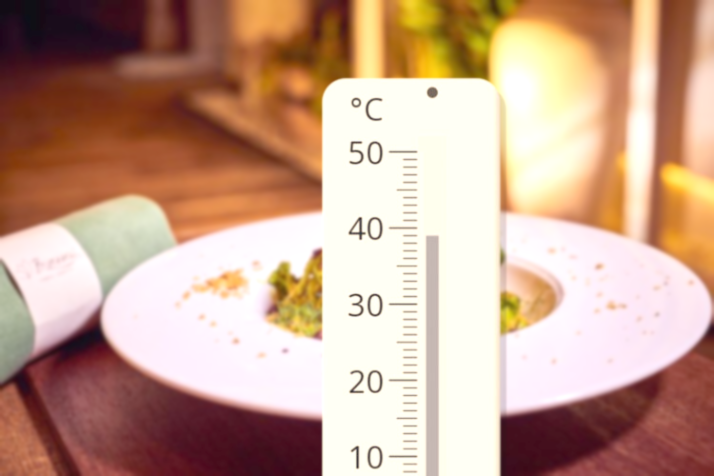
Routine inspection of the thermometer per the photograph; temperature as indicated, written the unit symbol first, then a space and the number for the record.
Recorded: °C 39
